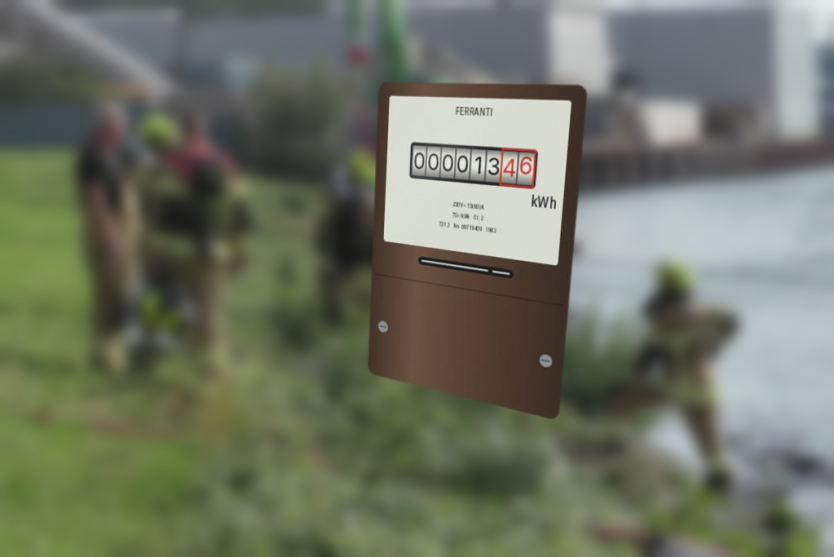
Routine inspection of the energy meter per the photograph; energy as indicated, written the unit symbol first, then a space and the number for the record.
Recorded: kWh 13.46
